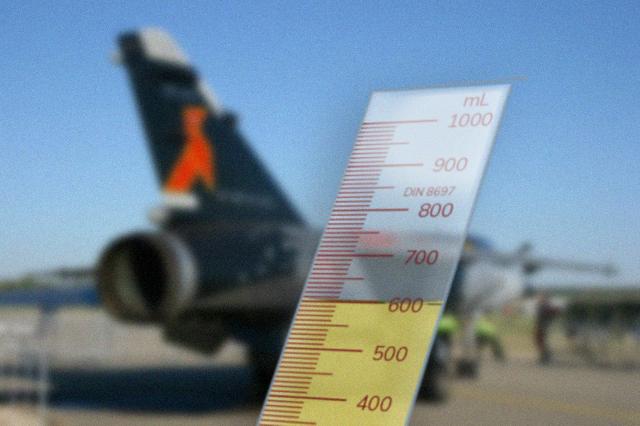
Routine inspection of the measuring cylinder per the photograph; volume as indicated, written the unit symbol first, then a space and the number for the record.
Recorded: mL 600
